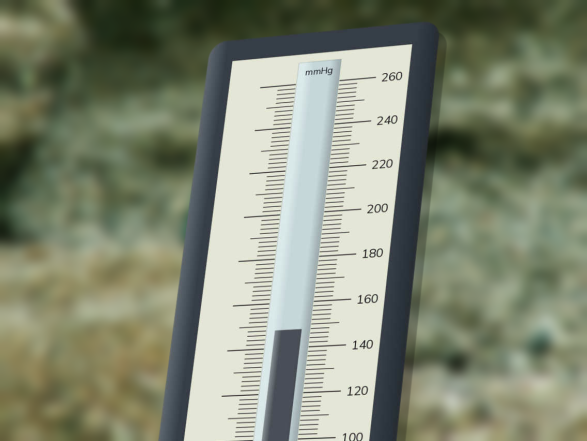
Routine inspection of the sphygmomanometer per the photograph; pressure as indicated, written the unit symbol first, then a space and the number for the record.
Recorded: mmHg 148
